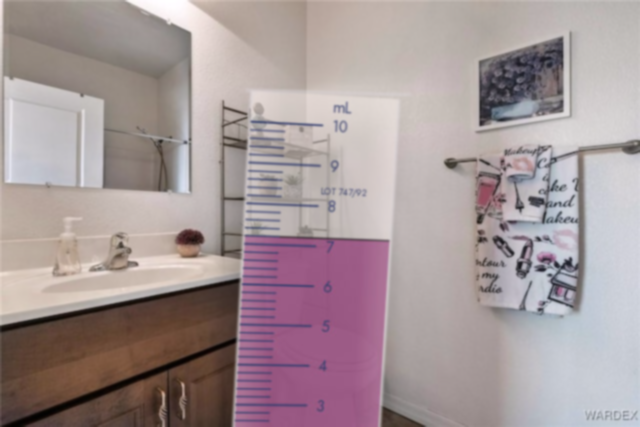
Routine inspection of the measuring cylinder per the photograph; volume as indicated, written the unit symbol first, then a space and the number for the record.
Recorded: mL 7.2
